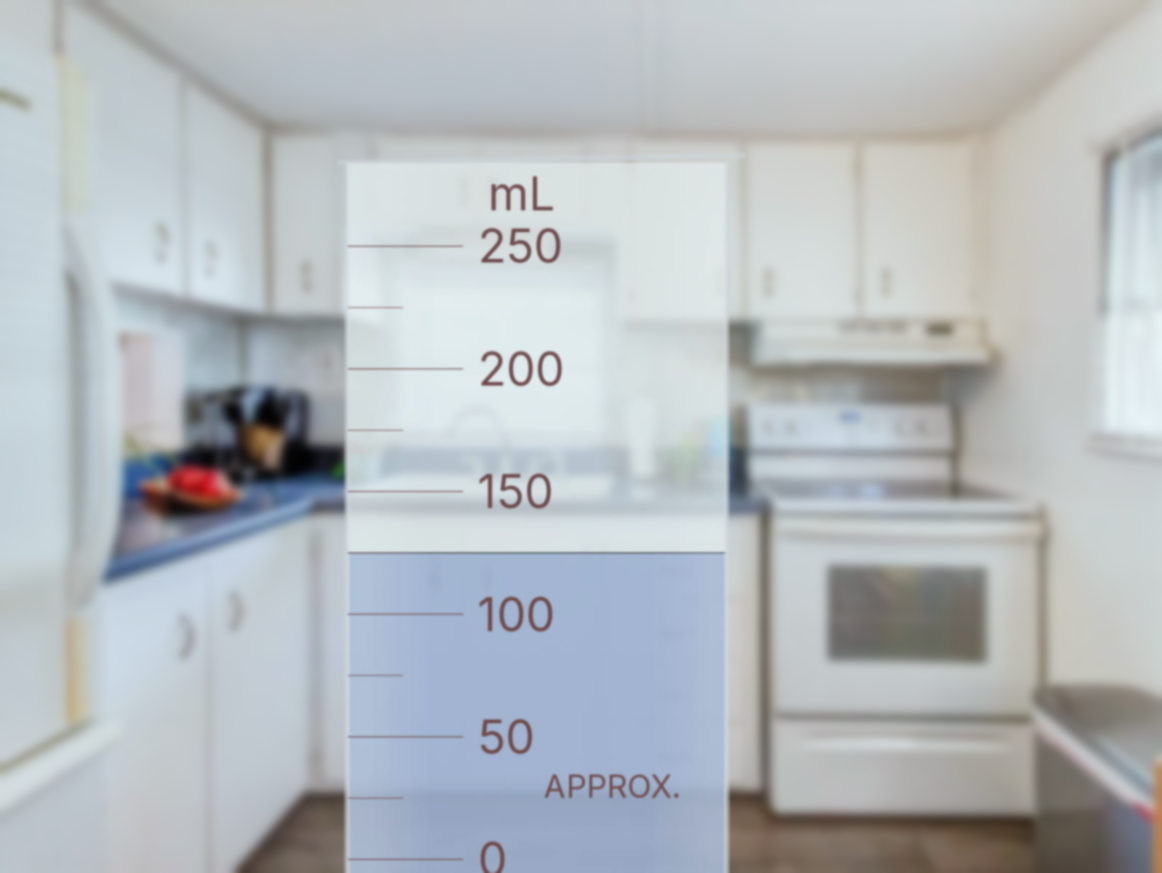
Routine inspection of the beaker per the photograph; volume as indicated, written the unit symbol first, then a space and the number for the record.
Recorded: mL 125
